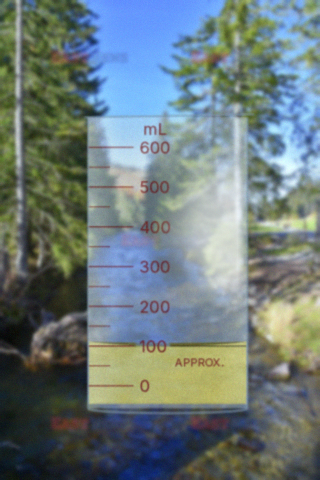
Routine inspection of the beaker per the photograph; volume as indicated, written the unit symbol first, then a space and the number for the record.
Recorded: mL 100
